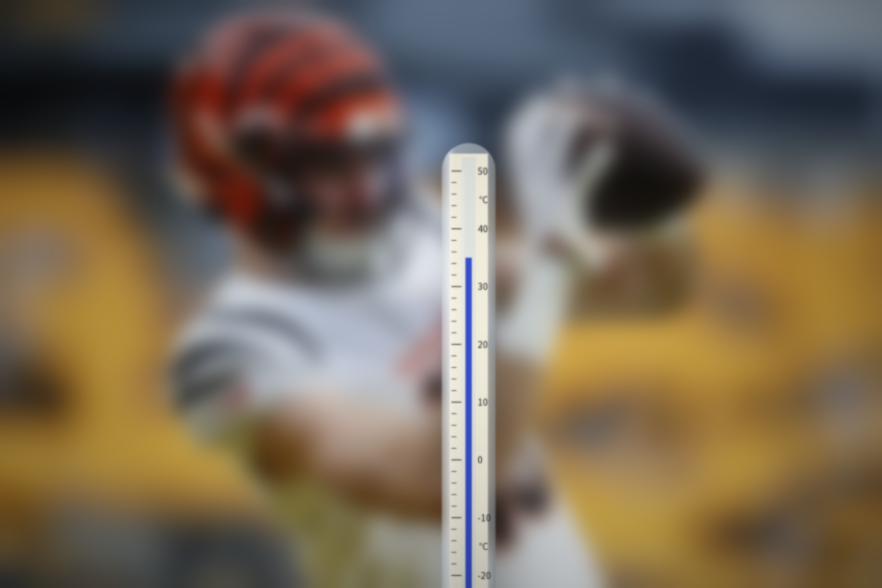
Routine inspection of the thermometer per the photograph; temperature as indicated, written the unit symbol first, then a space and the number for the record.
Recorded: °C 35
